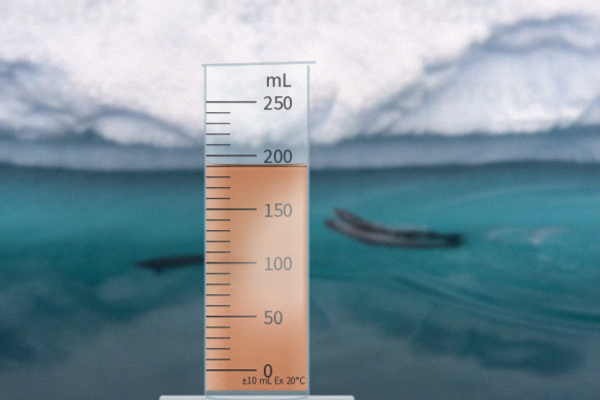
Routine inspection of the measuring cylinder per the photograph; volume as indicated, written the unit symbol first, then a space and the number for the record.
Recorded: mL 190
